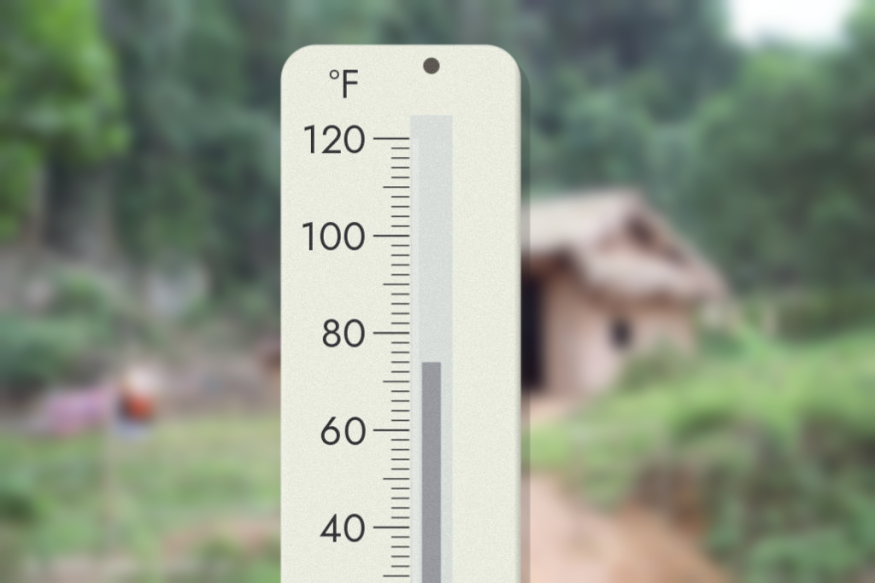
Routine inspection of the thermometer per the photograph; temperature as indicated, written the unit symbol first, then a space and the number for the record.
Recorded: °F 74
